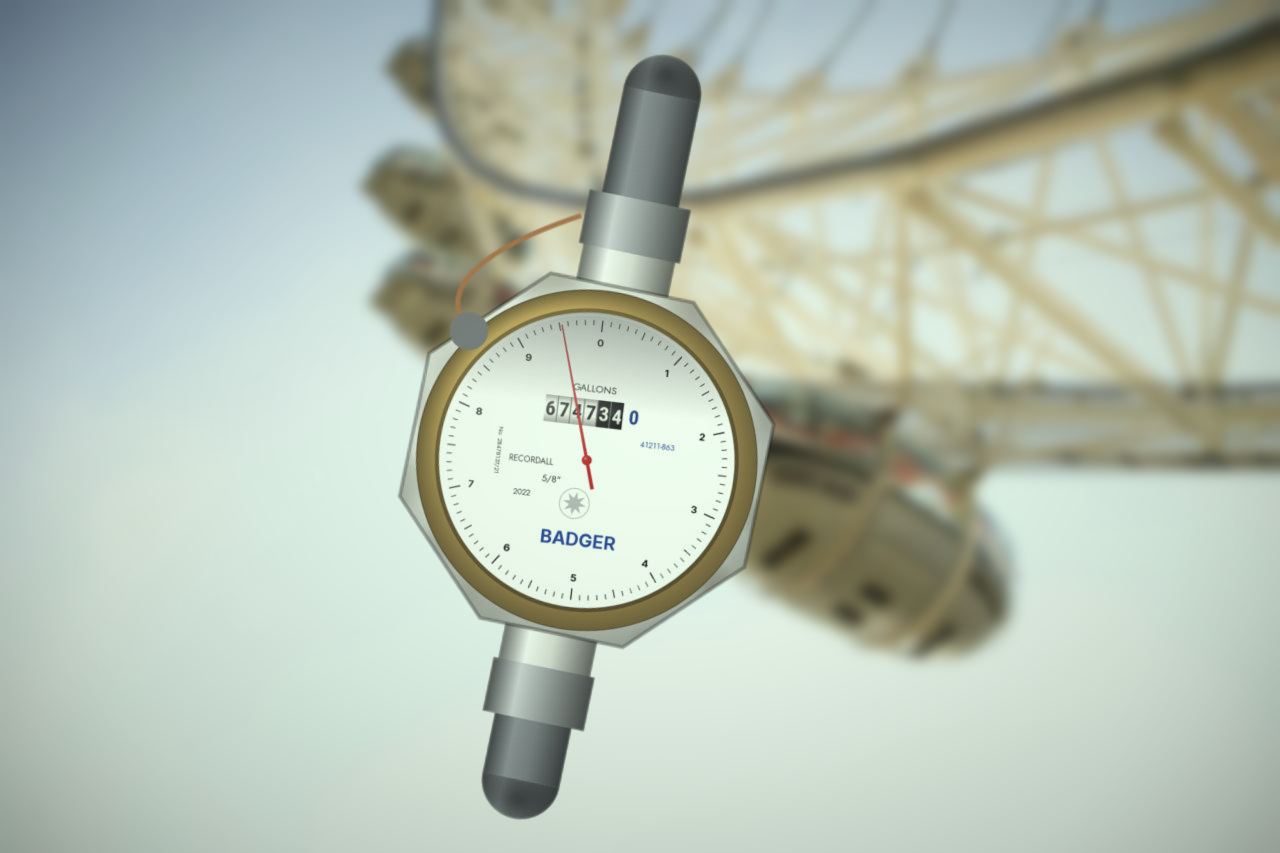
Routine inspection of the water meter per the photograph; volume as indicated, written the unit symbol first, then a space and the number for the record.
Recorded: gal 6747339.5
